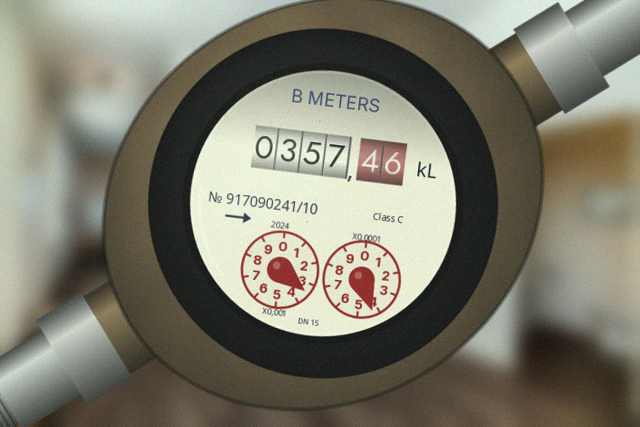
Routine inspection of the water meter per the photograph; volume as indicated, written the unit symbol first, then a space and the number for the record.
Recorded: kL 357.4634
